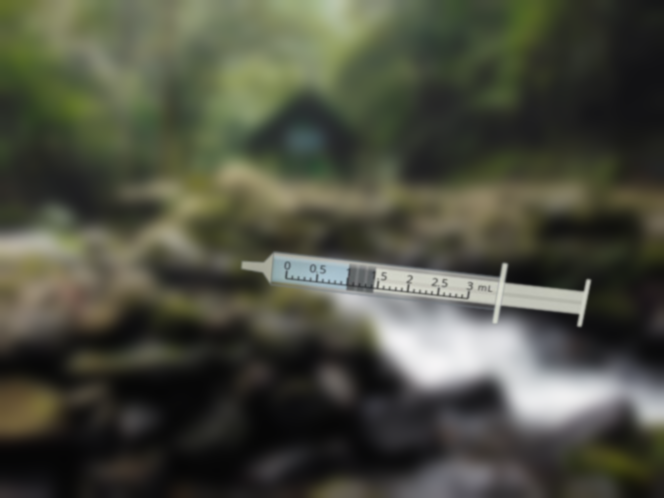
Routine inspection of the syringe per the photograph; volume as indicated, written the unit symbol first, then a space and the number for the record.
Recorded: mL 1
